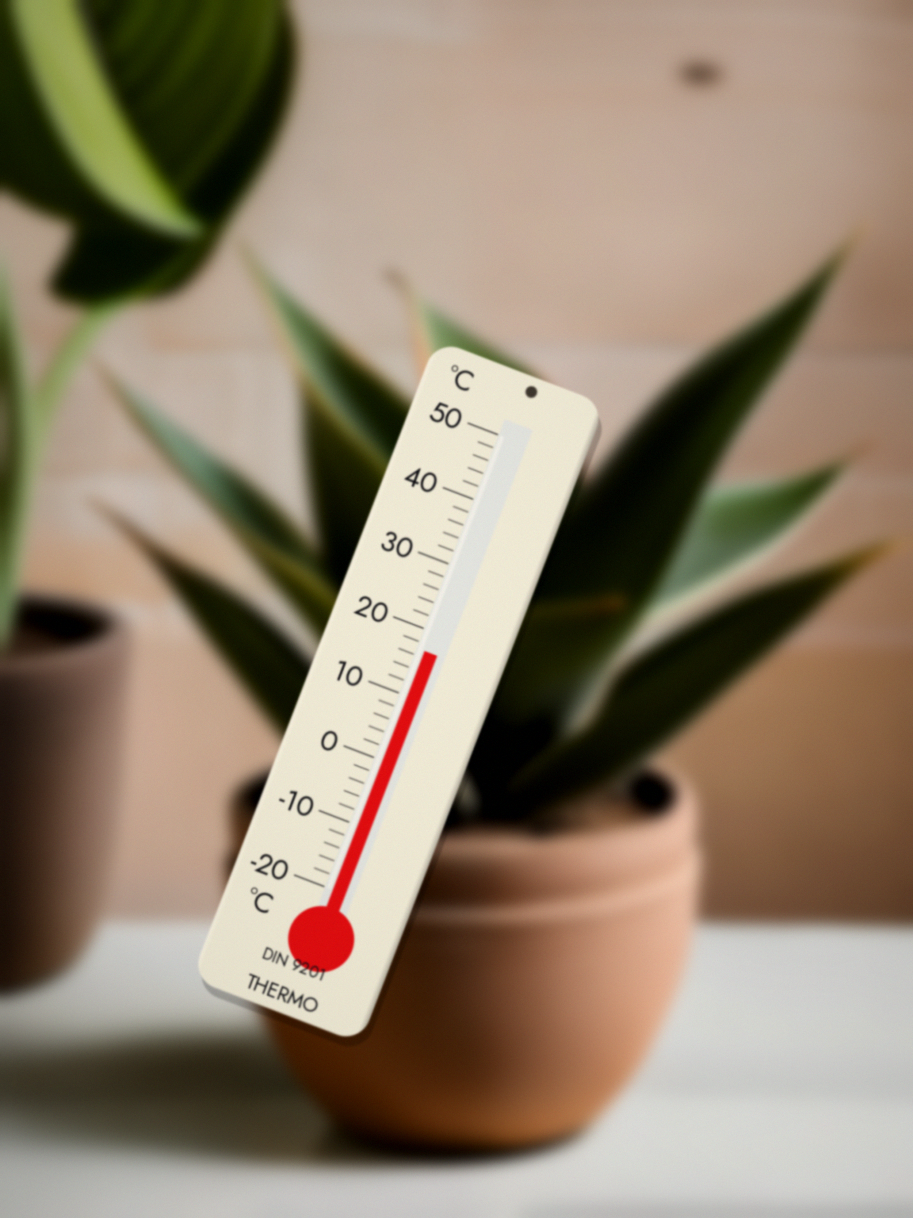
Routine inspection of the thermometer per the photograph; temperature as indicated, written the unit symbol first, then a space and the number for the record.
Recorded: °C 17
